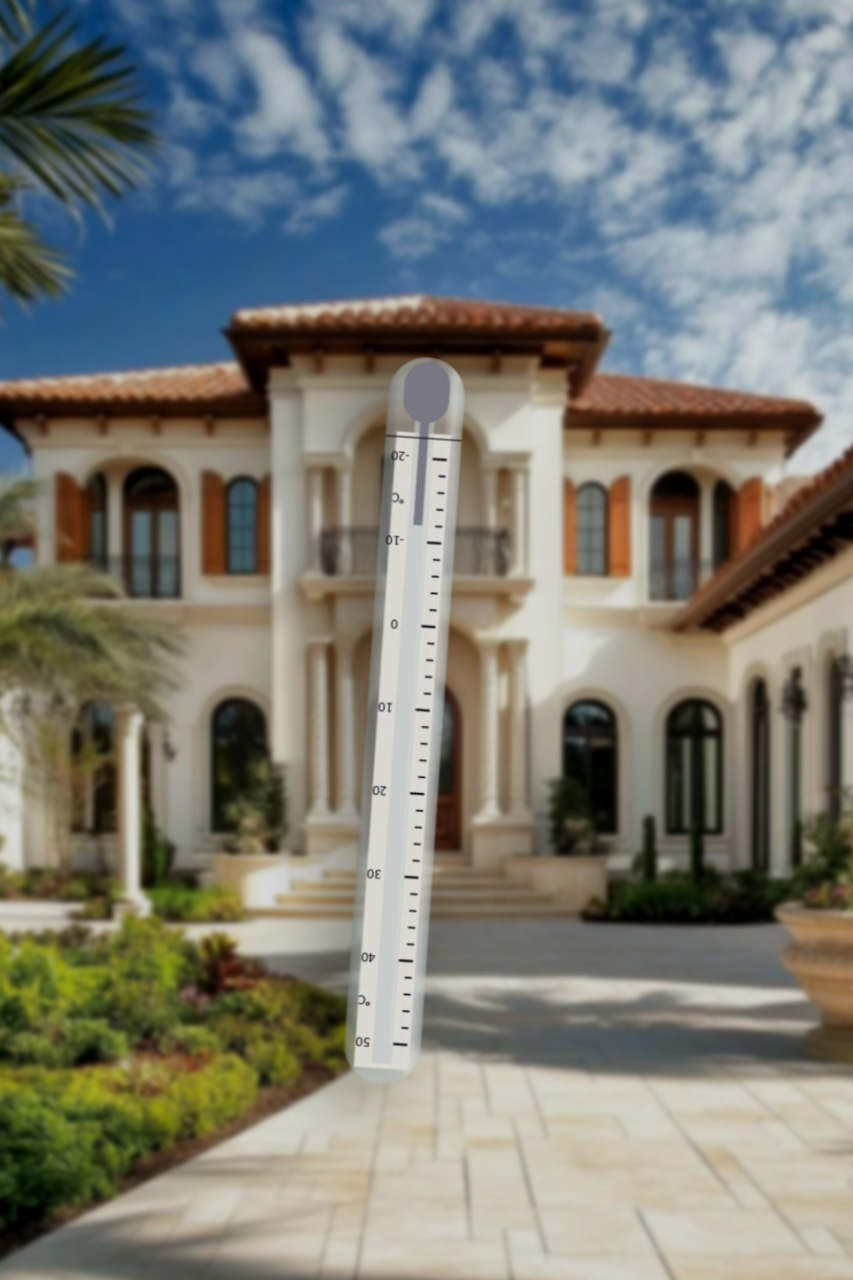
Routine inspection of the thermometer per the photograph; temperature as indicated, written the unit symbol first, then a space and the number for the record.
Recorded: °C -12
